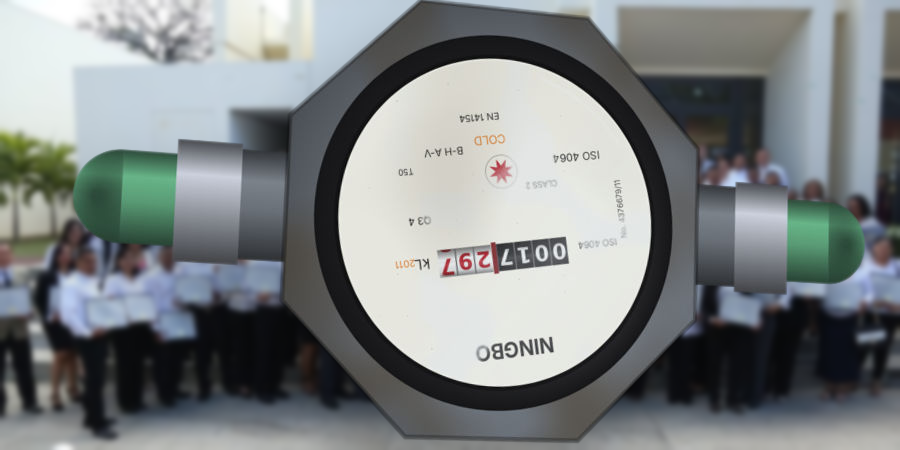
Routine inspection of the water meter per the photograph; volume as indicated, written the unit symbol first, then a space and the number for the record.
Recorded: kL 17.297
